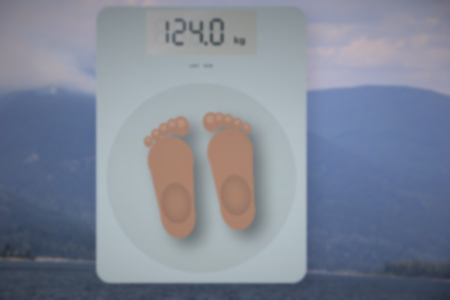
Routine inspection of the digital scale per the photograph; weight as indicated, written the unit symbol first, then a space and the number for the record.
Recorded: kg 124.0
